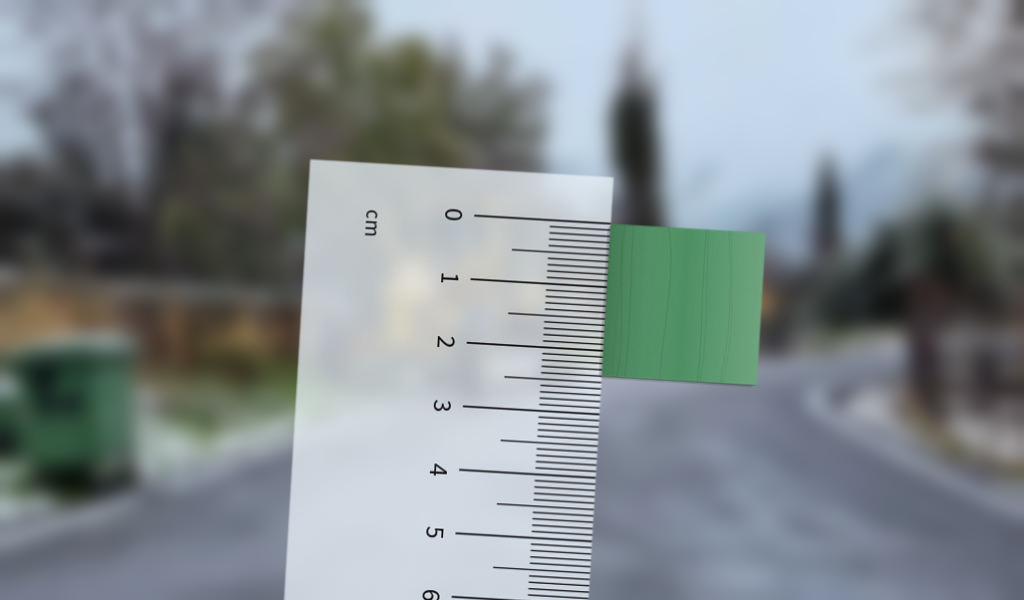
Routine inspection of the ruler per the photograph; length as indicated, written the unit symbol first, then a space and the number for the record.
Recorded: cm 2.4
